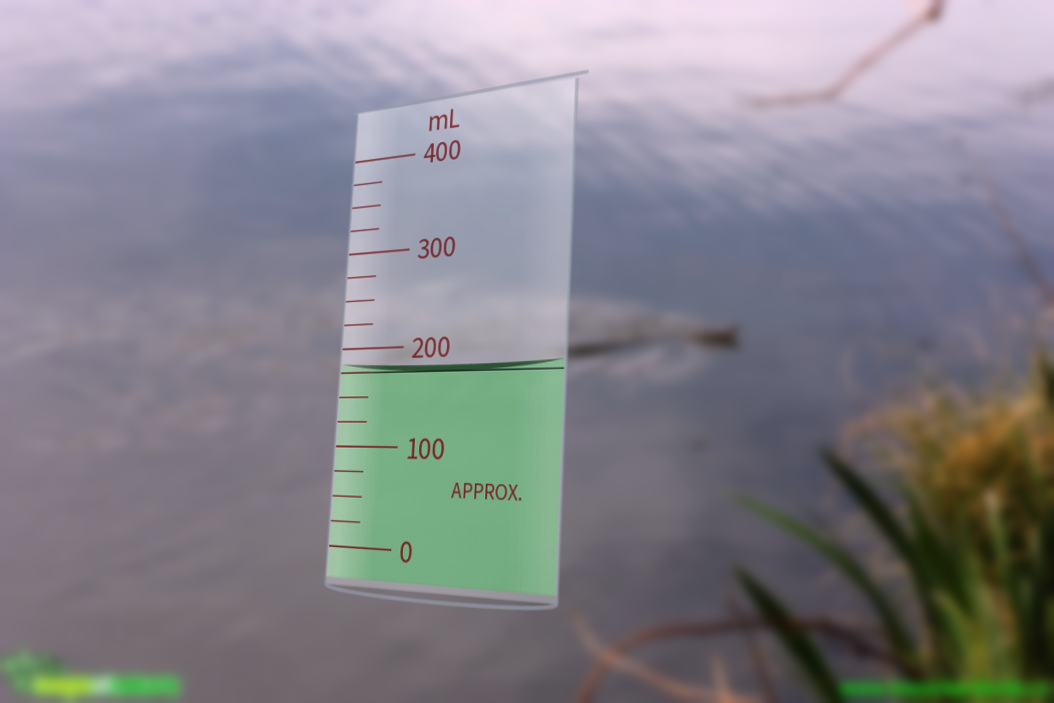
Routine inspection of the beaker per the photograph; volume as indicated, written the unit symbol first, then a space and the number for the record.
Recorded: mL 175
